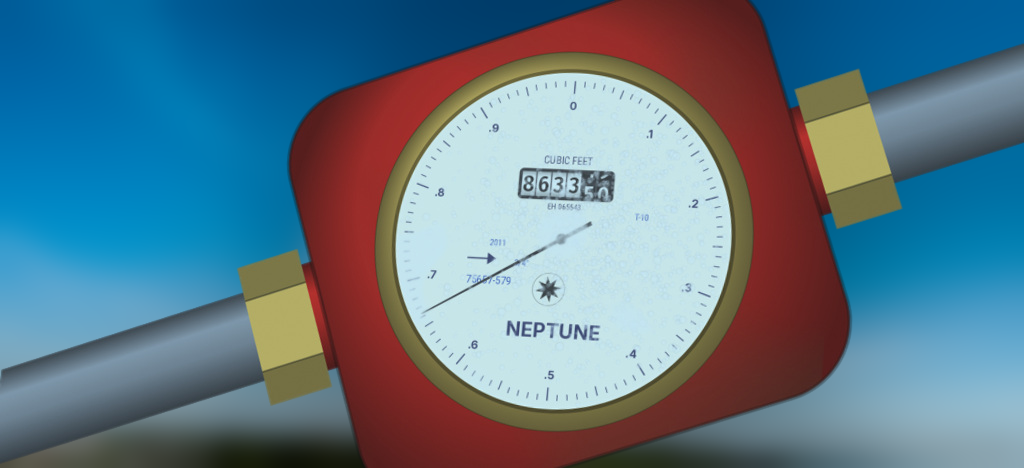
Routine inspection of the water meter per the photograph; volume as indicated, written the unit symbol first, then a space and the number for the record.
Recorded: ft³ 863349.66
